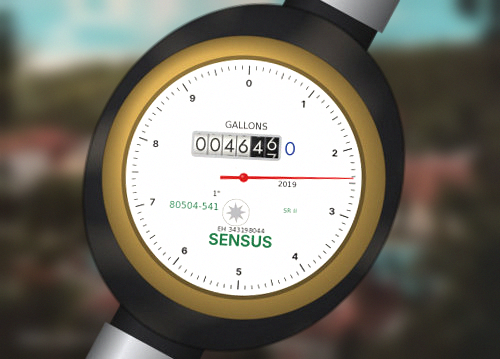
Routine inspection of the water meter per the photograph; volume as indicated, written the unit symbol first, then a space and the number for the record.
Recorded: gal 46462.4
